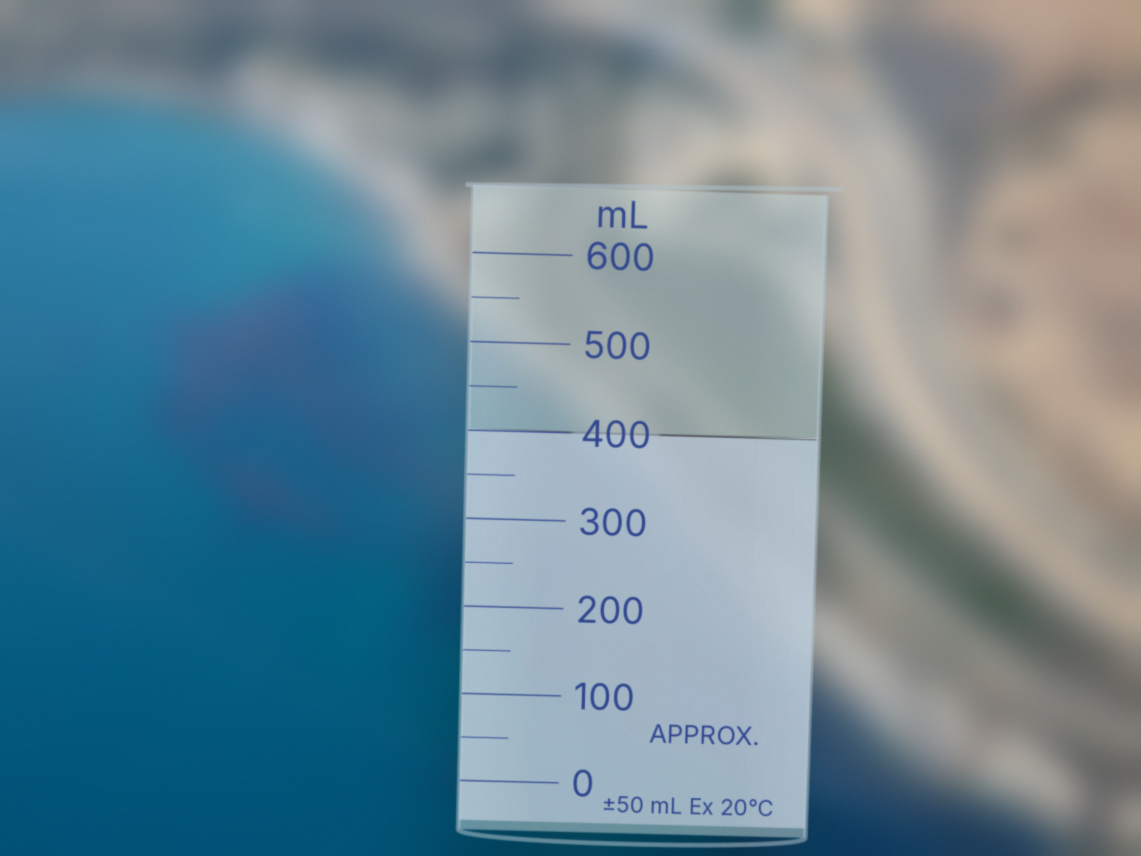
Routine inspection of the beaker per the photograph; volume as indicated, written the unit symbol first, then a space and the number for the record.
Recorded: mL 400
